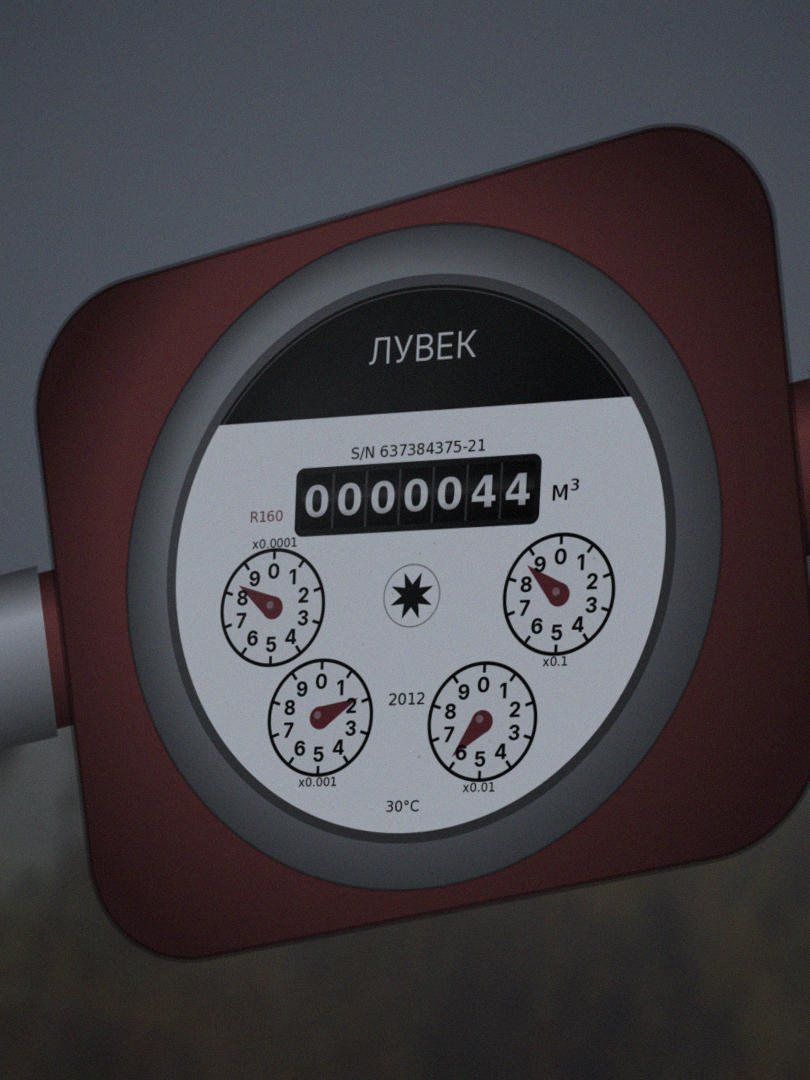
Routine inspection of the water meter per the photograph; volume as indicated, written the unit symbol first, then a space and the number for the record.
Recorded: m³ 44.8618
